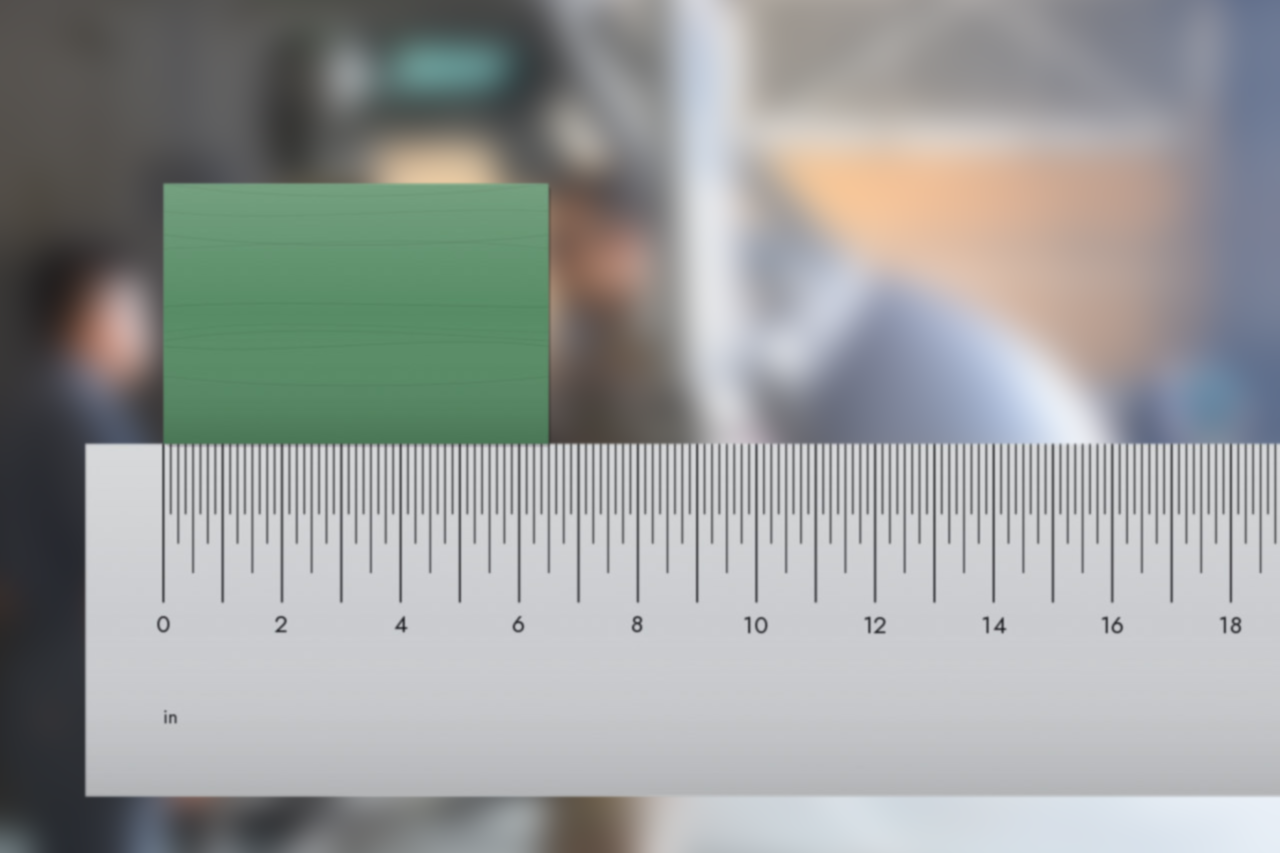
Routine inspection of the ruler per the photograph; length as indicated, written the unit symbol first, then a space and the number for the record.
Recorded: in 6.5
